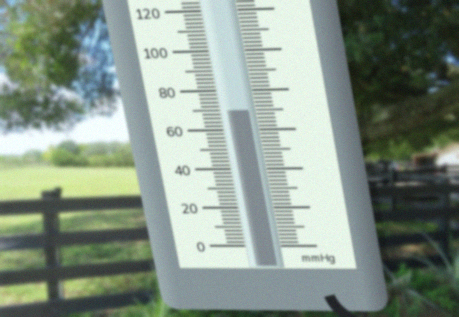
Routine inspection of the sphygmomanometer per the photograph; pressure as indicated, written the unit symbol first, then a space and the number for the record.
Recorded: mmHg 70
